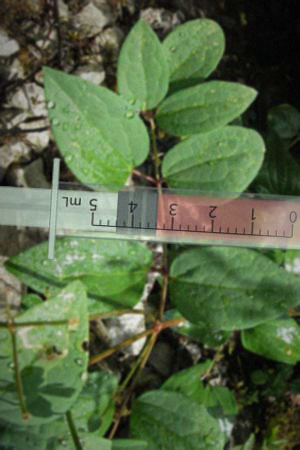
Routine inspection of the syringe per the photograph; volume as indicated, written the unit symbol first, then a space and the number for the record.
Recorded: mL 3.4
